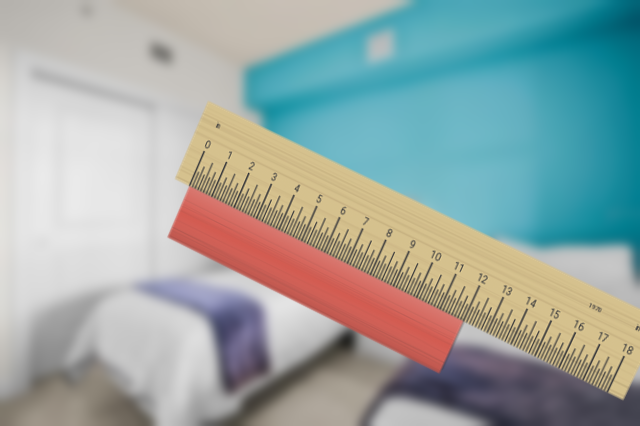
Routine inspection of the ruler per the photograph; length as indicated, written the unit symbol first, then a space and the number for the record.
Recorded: in 12
